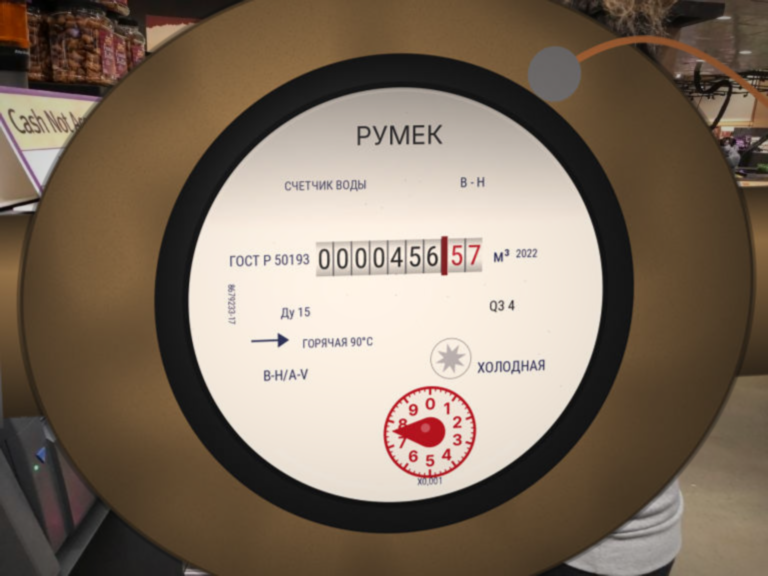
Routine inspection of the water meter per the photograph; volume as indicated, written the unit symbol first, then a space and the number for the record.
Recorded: m³ 456.577
